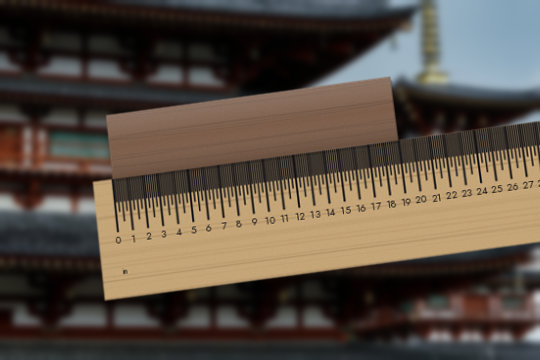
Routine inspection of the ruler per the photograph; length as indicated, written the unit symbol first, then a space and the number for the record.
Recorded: in 19
